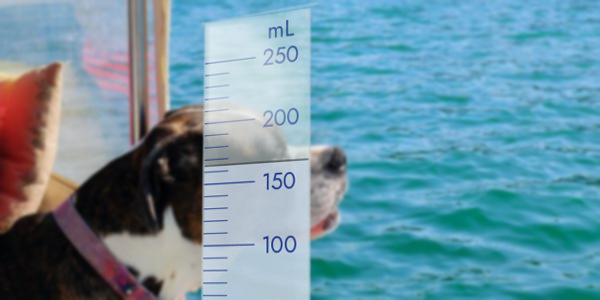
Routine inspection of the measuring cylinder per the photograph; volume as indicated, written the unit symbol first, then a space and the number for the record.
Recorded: mL 165
